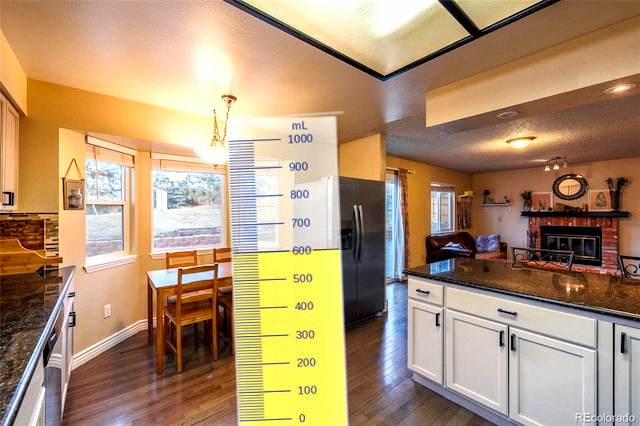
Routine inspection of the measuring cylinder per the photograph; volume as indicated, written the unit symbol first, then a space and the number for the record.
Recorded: mL 600
